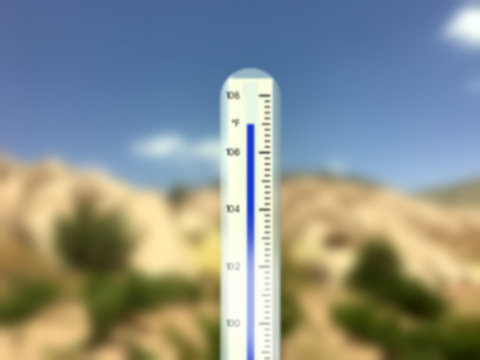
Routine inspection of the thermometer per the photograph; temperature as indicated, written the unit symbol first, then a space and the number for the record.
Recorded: °F 107
